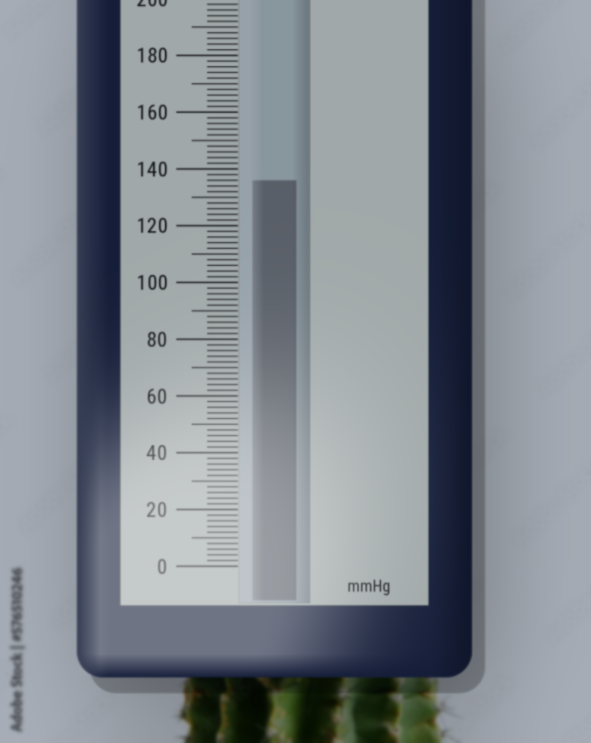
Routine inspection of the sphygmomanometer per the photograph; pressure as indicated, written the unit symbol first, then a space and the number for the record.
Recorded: mmHg 136
